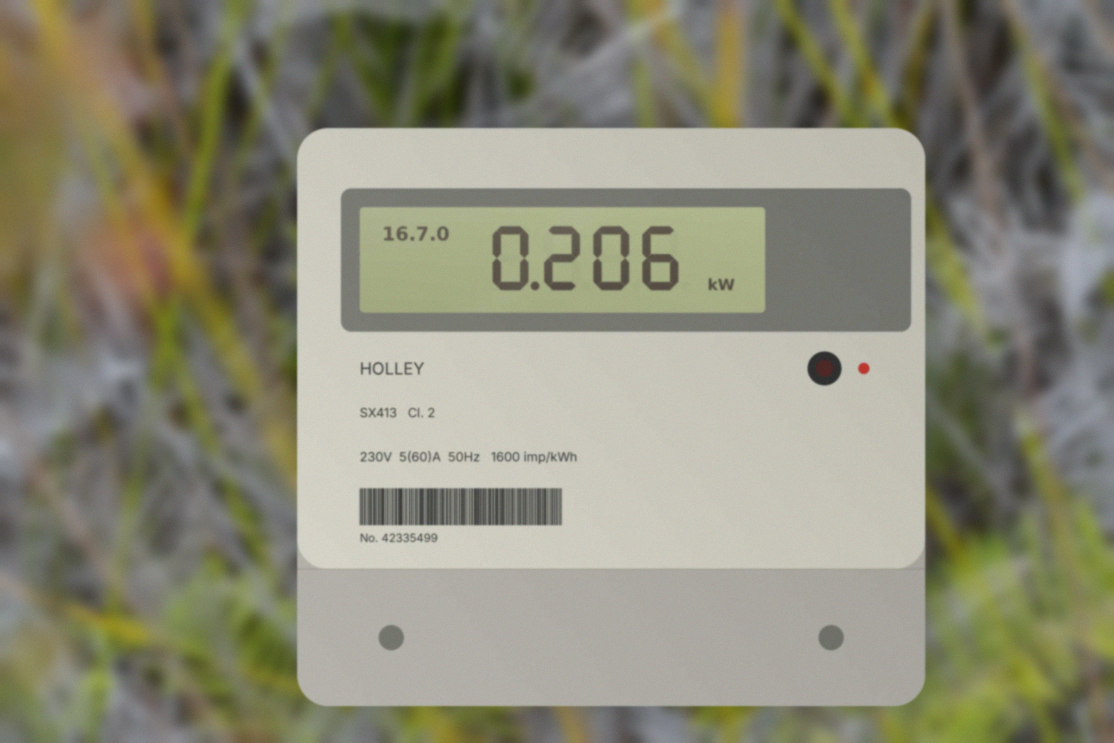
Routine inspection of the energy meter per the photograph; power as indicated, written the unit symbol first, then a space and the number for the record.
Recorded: kW 0.206
